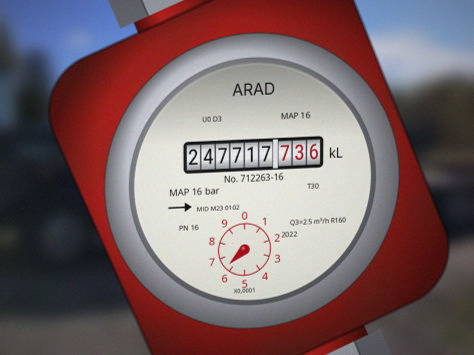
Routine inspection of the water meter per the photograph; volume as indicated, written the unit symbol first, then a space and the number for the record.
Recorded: kL 247717.7366
